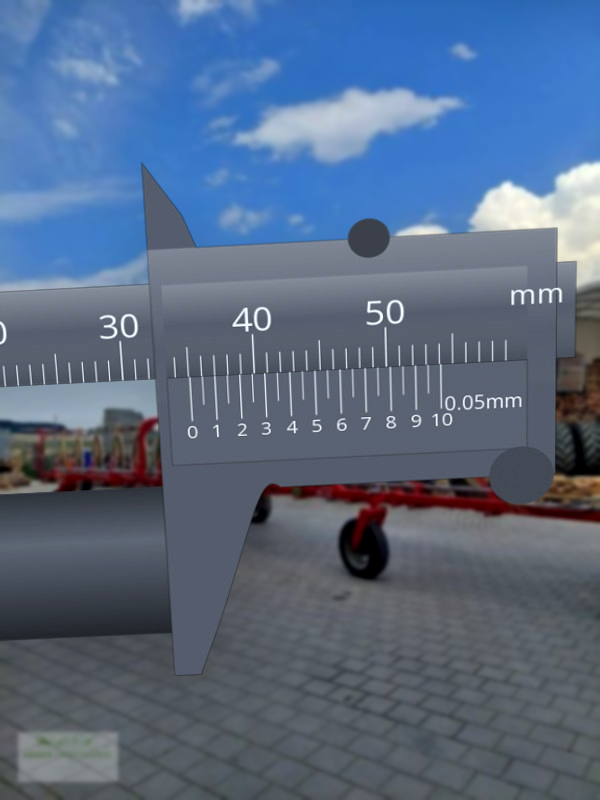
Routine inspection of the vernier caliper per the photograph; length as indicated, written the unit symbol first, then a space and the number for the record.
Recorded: mm 35.1
